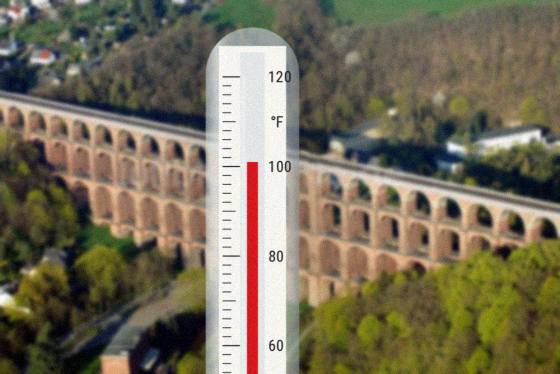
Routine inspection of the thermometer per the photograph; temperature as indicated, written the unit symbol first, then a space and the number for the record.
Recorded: °F 101
